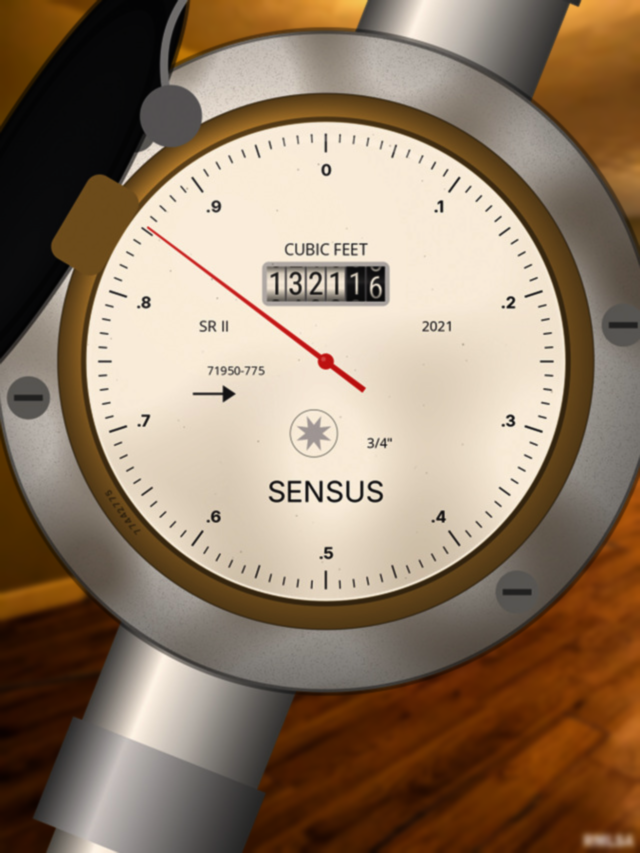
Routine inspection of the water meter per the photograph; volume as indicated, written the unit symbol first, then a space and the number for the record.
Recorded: ft³ 132115.85
